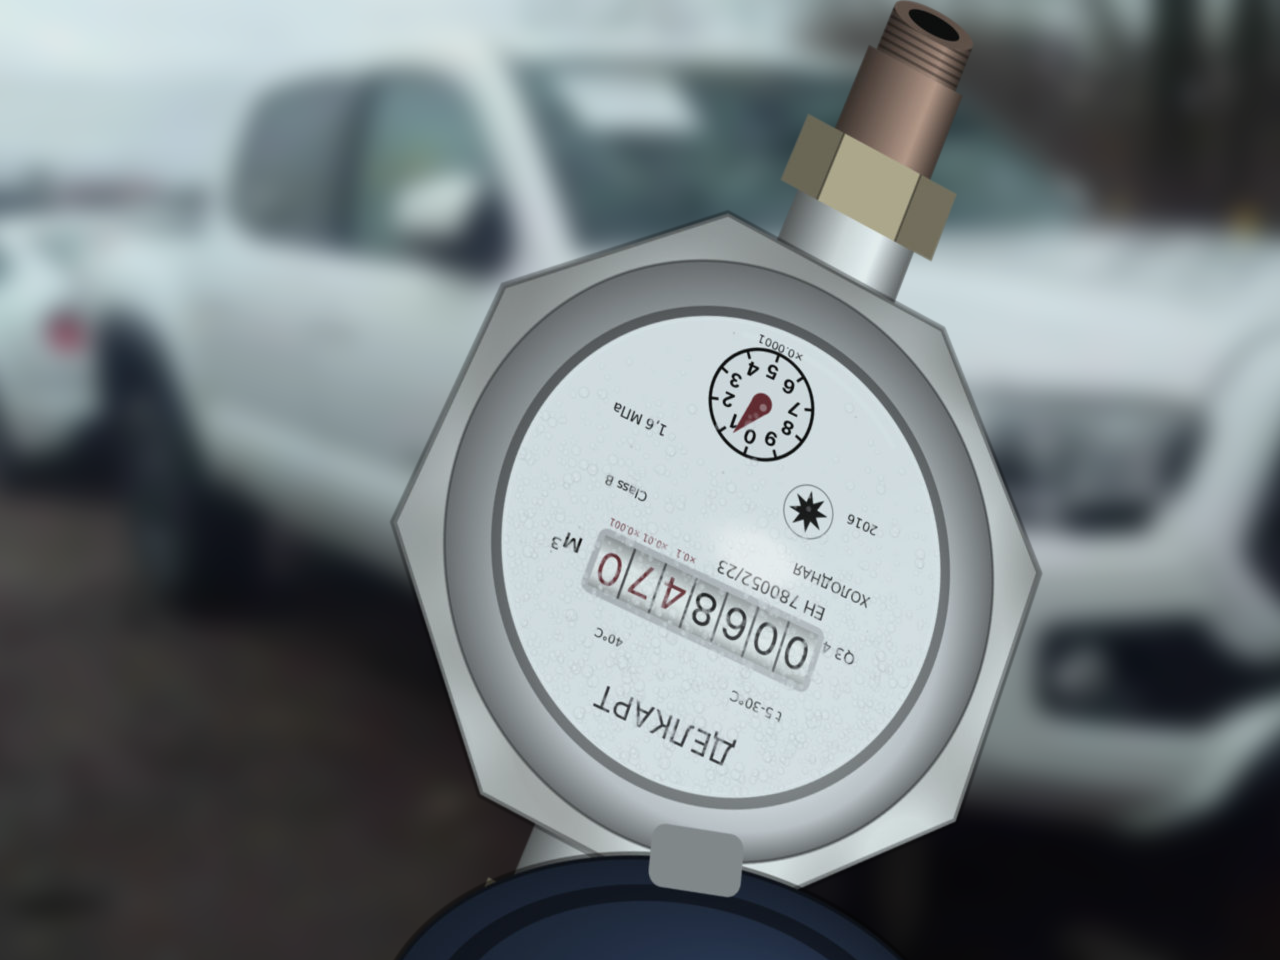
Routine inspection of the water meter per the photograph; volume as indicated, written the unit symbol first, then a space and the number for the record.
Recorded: m³ 68.4700
